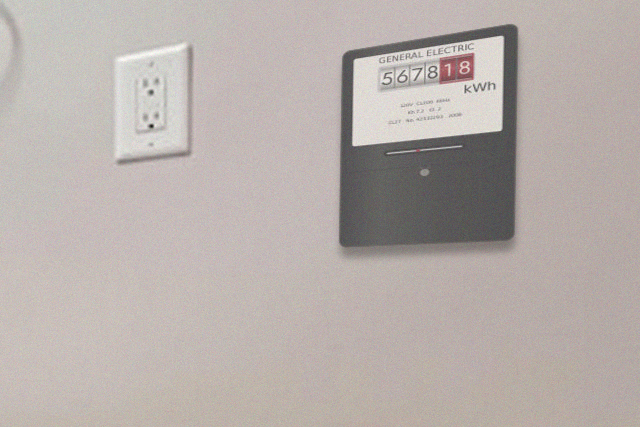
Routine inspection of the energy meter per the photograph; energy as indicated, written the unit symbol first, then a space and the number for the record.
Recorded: kWh 5678.18
